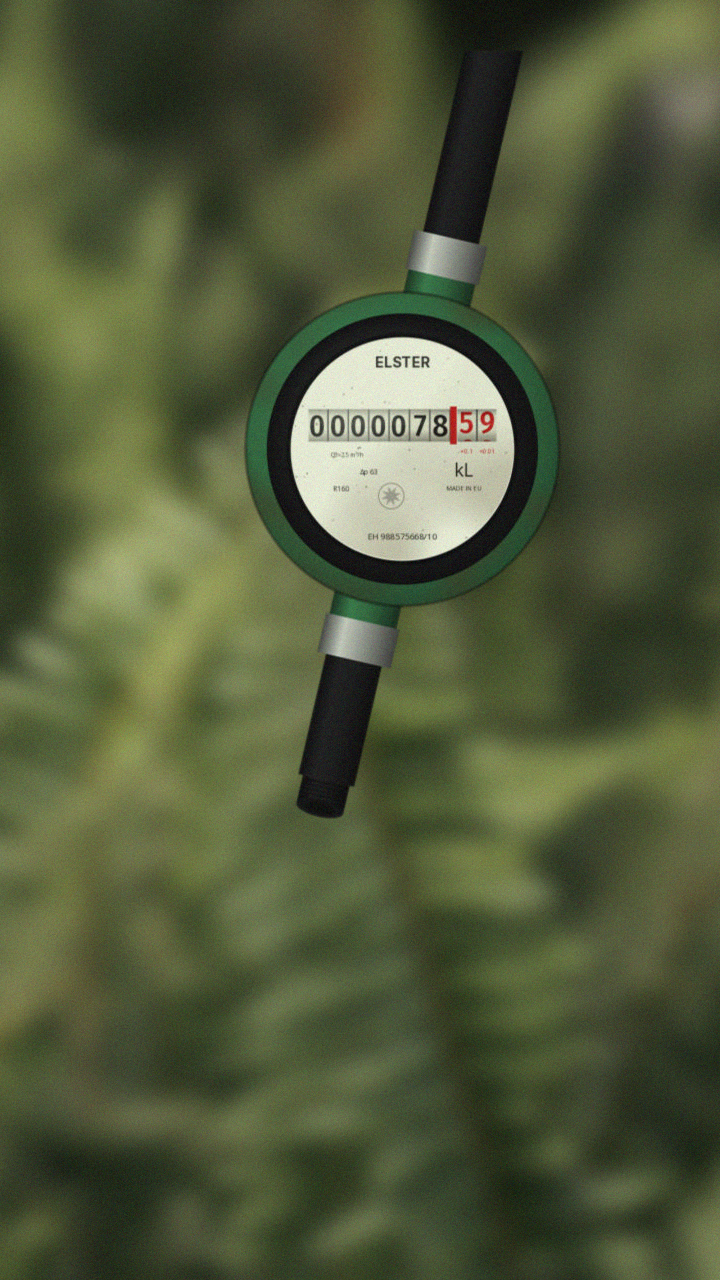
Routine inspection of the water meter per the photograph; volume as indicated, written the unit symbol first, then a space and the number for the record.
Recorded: kL 78.59
